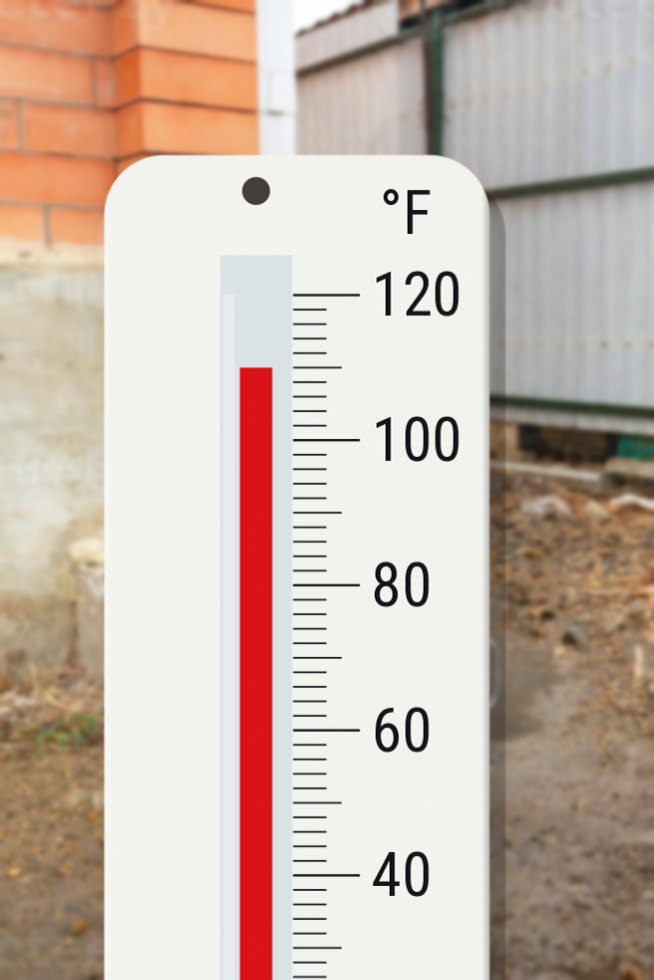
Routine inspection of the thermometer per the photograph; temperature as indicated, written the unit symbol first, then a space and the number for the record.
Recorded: °F 110
